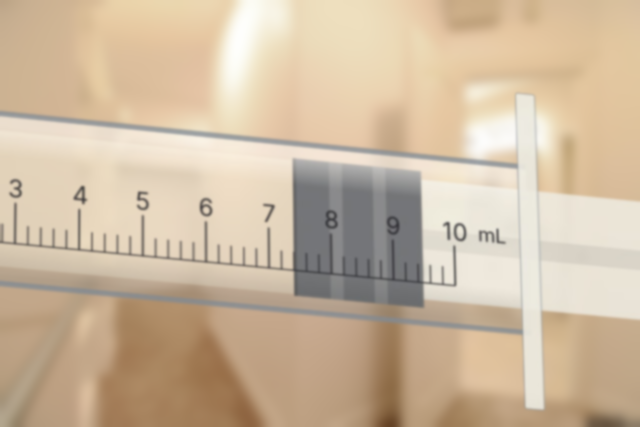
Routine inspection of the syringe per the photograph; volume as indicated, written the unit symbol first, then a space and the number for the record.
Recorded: mL 7.4
